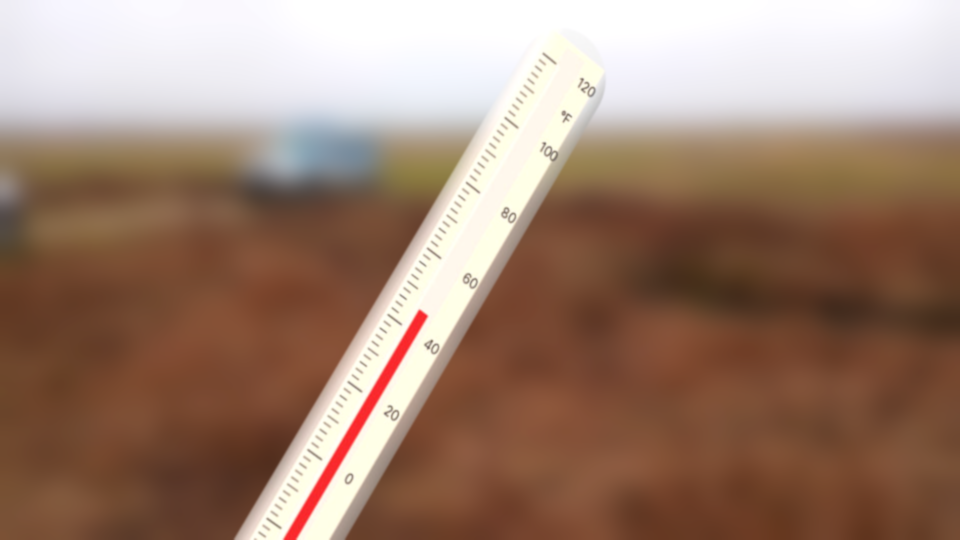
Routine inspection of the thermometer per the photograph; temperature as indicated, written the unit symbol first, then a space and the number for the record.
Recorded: °F 46
